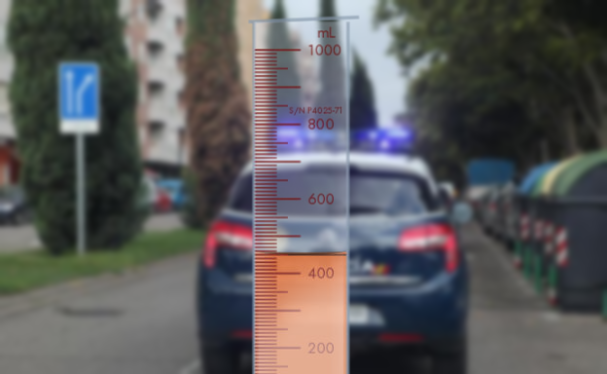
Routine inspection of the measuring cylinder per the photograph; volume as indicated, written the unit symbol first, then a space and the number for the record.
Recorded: mL 450
